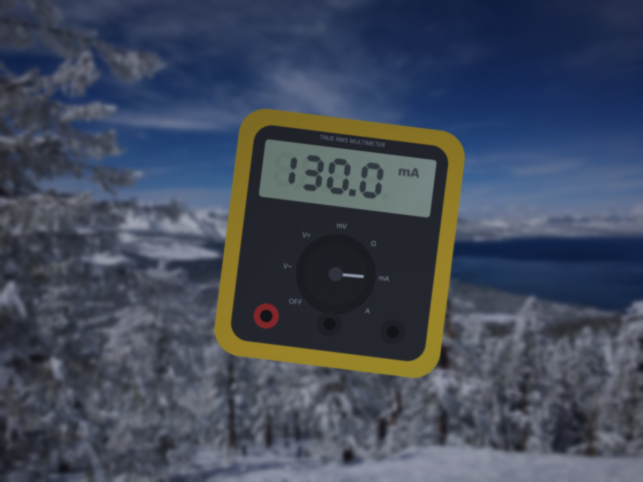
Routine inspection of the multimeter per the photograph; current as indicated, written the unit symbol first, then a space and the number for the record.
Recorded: mA 130.0
